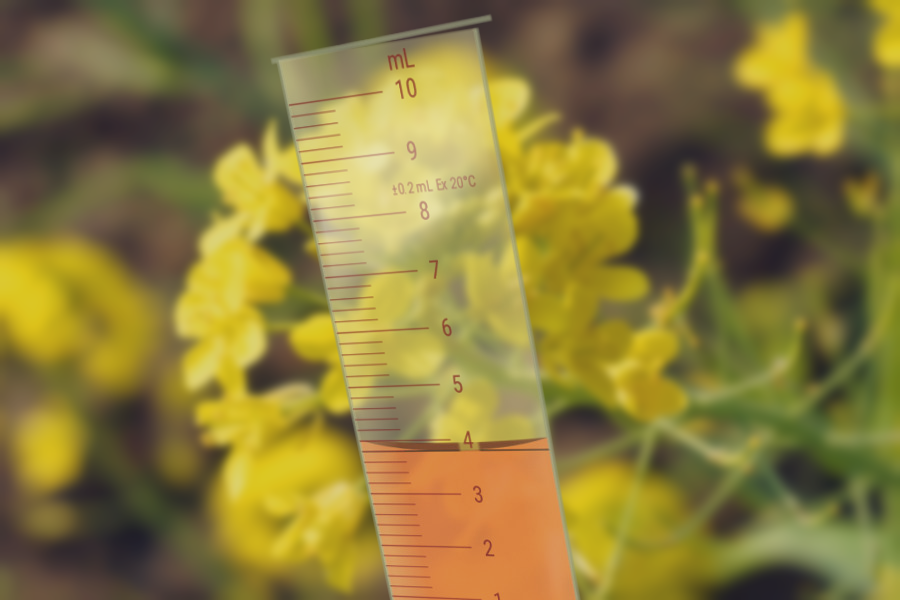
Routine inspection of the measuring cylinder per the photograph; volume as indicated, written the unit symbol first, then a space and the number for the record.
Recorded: mL 3.8
